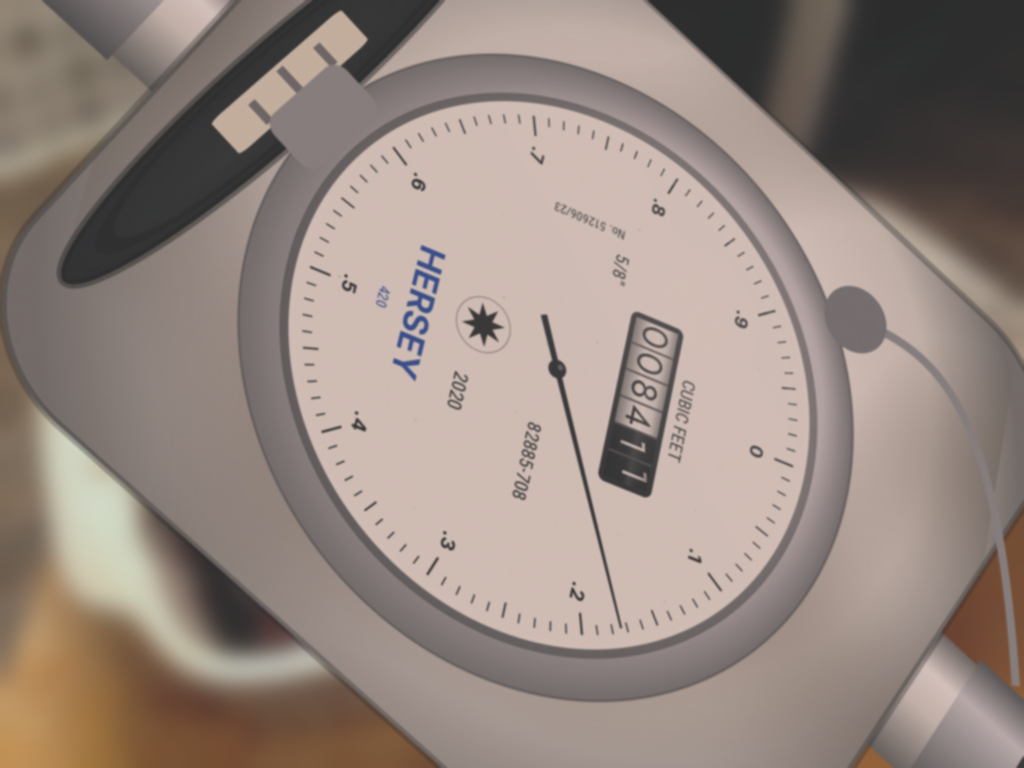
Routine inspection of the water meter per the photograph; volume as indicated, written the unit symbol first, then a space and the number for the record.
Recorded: ft³ 8411.17
